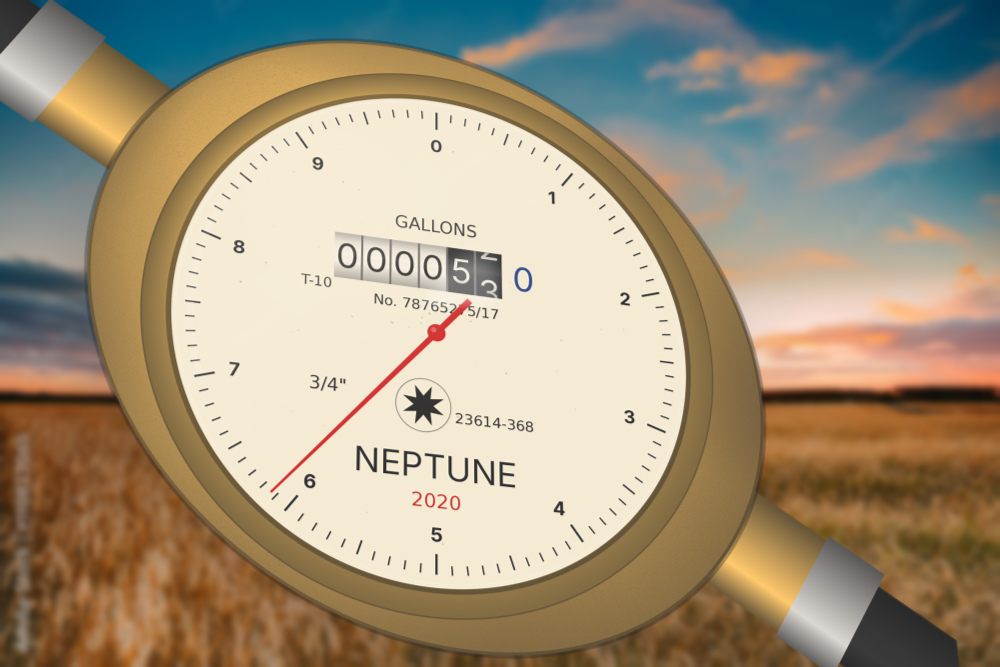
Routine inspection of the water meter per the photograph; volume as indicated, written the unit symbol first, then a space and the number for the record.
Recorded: gal 526.1
